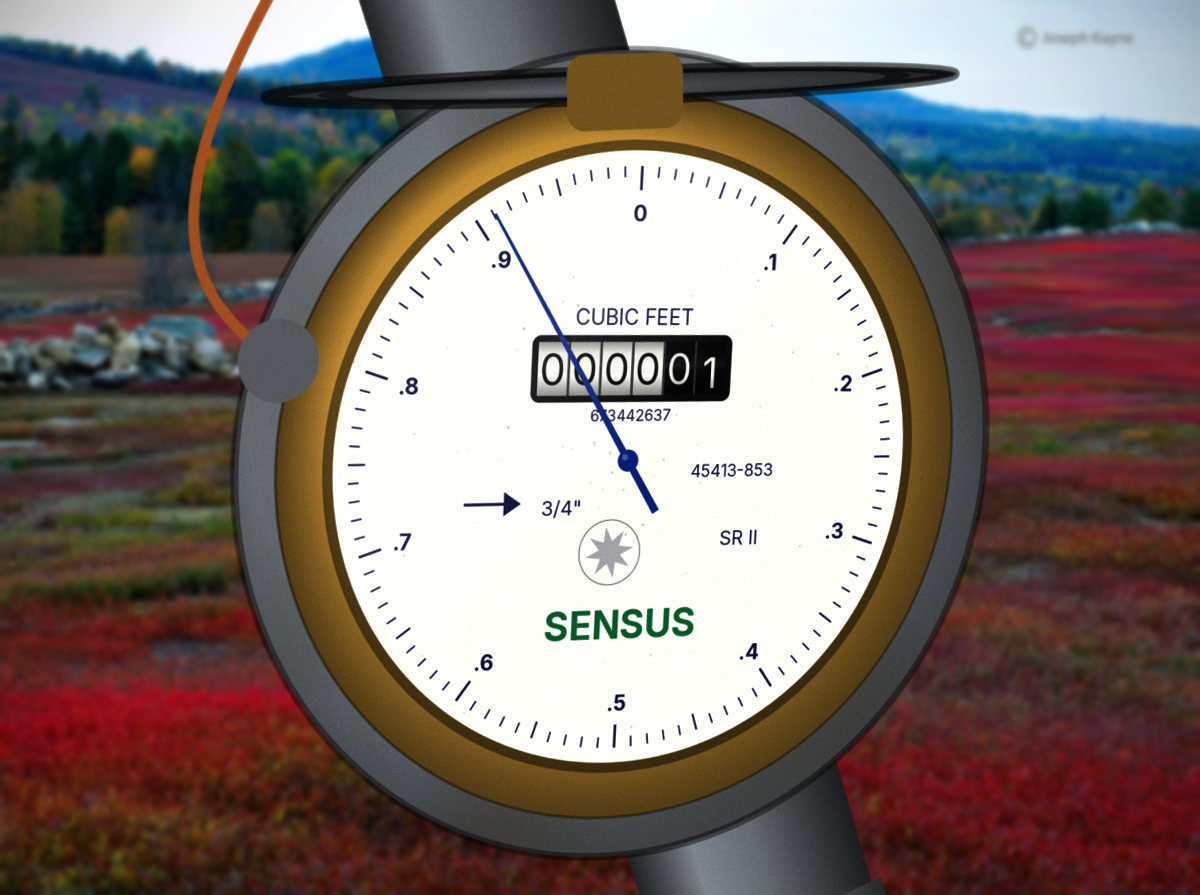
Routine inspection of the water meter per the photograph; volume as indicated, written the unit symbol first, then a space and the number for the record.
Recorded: ft³ 0.91
